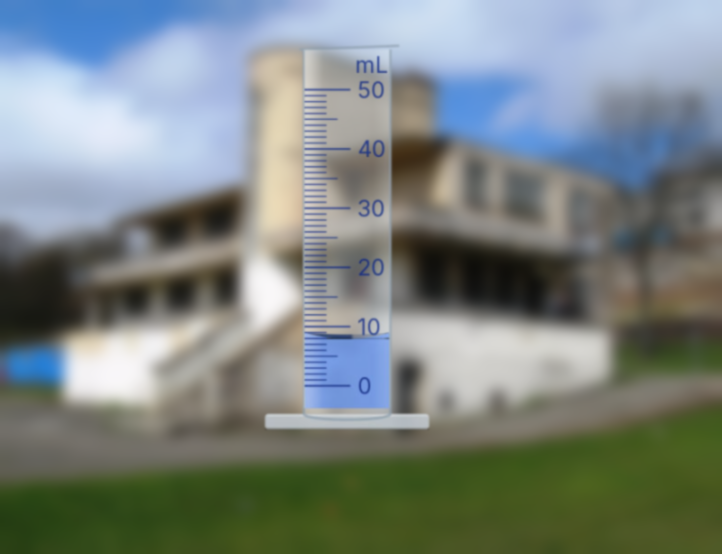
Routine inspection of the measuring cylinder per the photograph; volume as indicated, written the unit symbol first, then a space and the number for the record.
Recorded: mL 8
